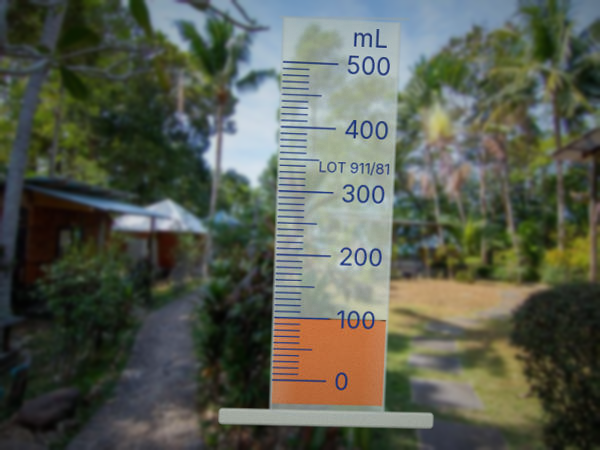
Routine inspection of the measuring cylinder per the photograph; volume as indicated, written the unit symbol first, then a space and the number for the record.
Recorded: mL 100
